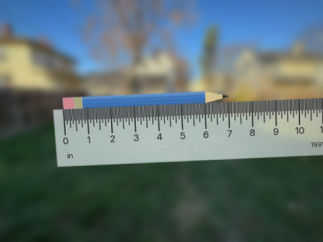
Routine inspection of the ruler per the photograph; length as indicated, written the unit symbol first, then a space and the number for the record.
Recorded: in 7
